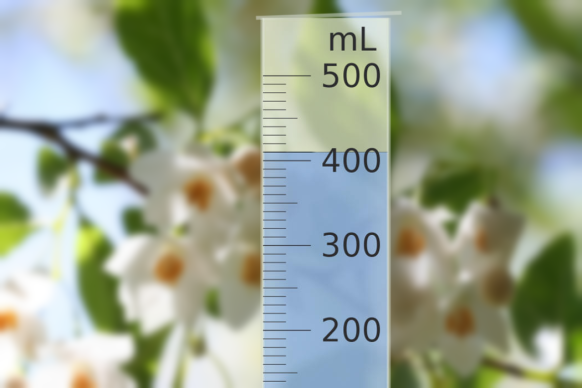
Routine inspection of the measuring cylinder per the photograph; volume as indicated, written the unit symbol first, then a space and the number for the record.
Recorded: mL 410
